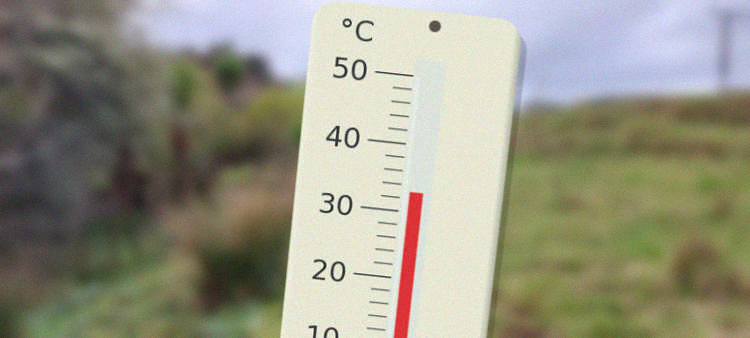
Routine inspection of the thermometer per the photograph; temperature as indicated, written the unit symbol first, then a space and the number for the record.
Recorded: °C 33
